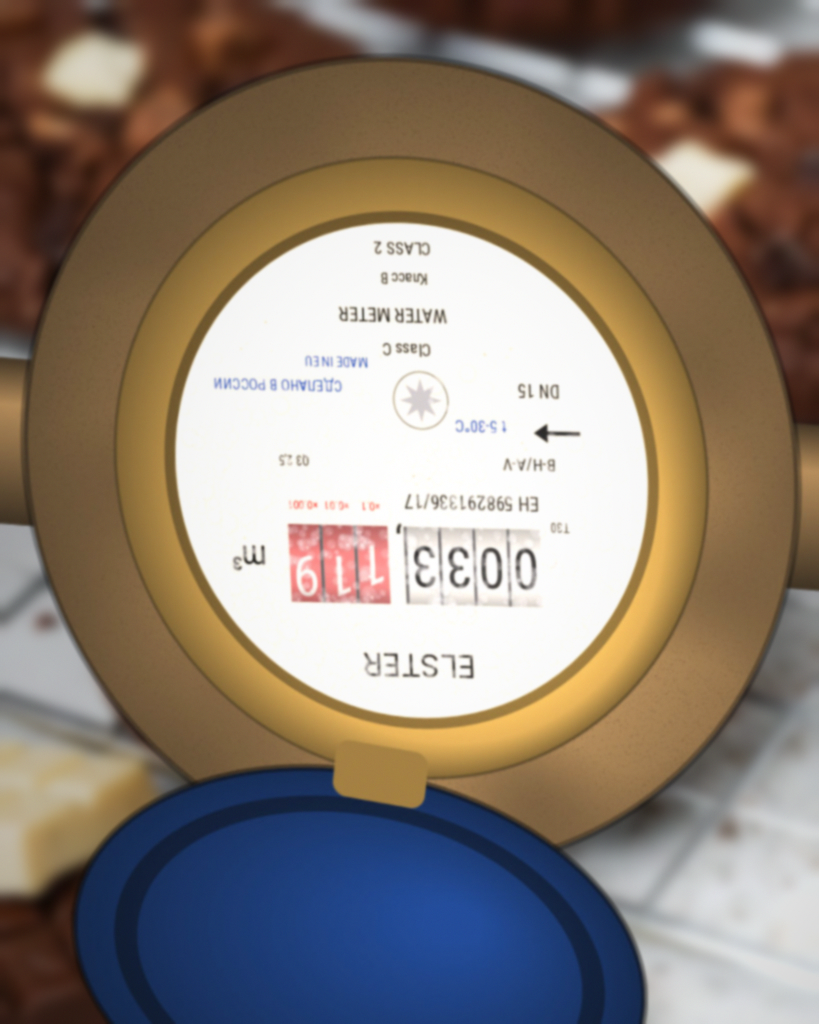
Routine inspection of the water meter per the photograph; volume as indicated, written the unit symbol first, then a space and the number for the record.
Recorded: m³ 33.119
